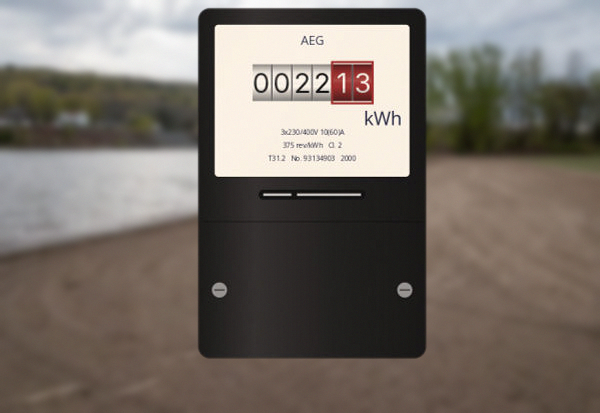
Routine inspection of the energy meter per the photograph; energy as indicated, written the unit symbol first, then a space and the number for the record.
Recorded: kWh 22.13
